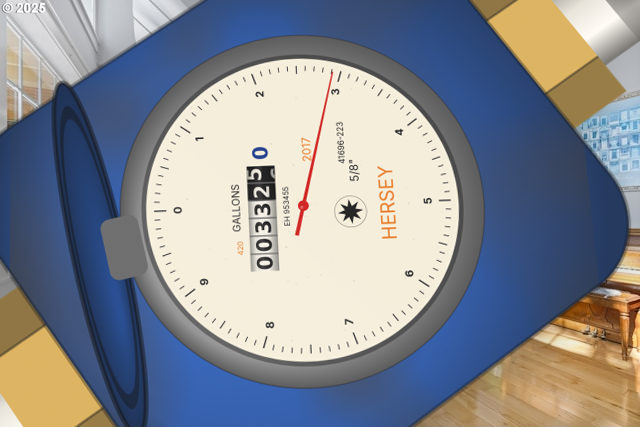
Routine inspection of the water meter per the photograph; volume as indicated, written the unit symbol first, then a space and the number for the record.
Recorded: gal 33252.9
